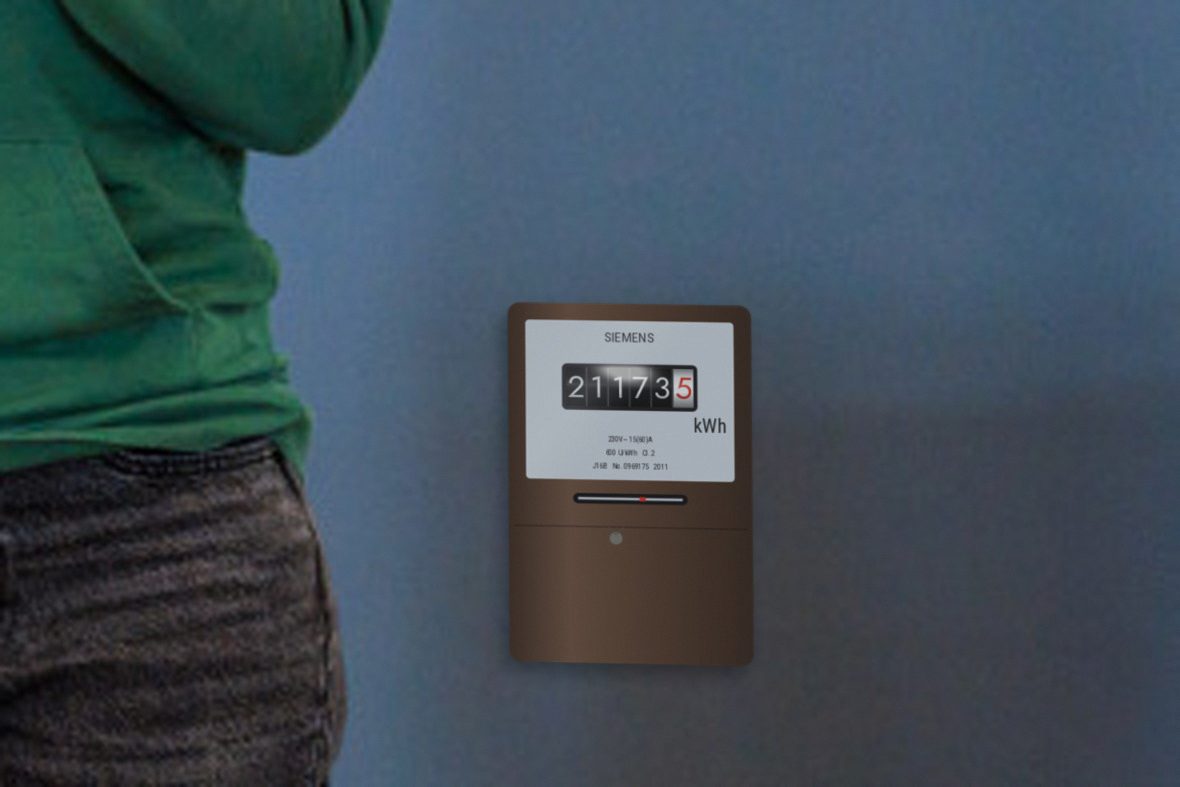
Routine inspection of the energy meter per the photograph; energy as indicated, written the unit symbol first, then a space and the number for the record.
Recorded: kWh 21173.5
